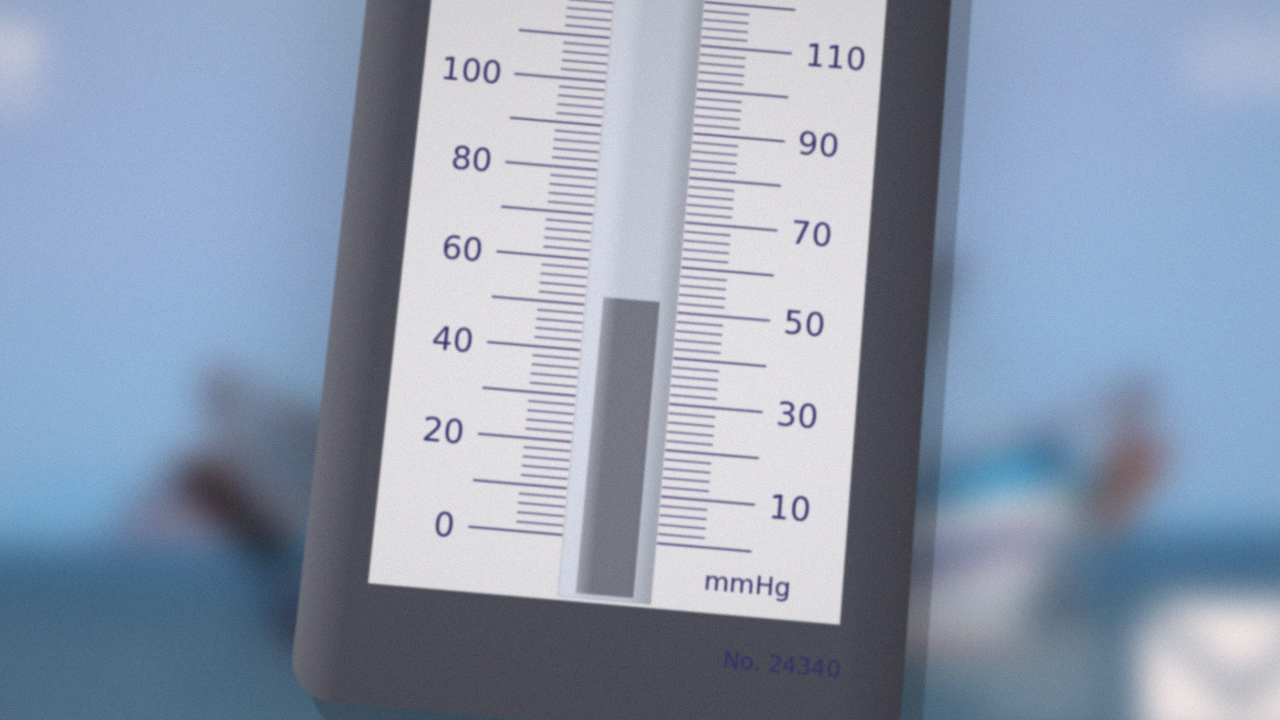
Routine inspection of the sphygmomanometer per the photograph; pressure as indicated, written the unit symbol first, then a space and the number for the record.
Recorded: mmHg 52
